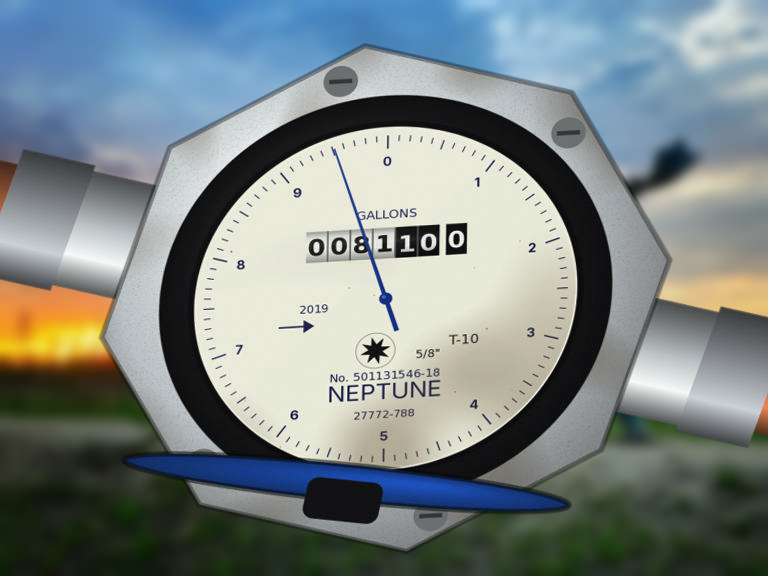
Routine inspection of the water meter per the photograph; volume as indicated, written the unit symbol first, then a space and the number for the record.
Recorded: gal 81099.5
